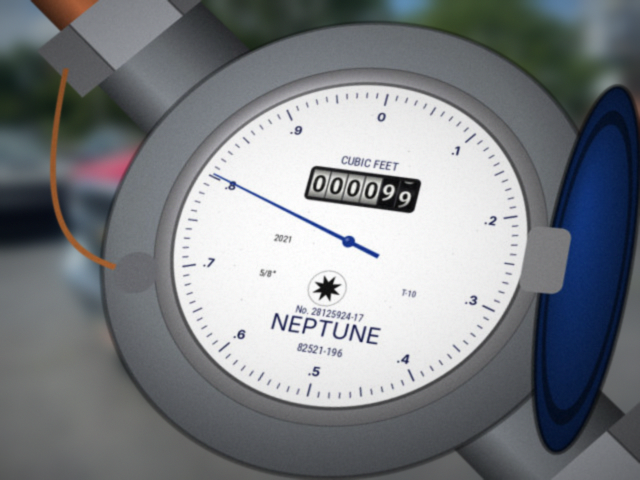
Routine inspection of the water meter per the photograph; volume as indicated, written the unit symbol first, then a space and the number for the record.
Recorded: ft³ 98.80
